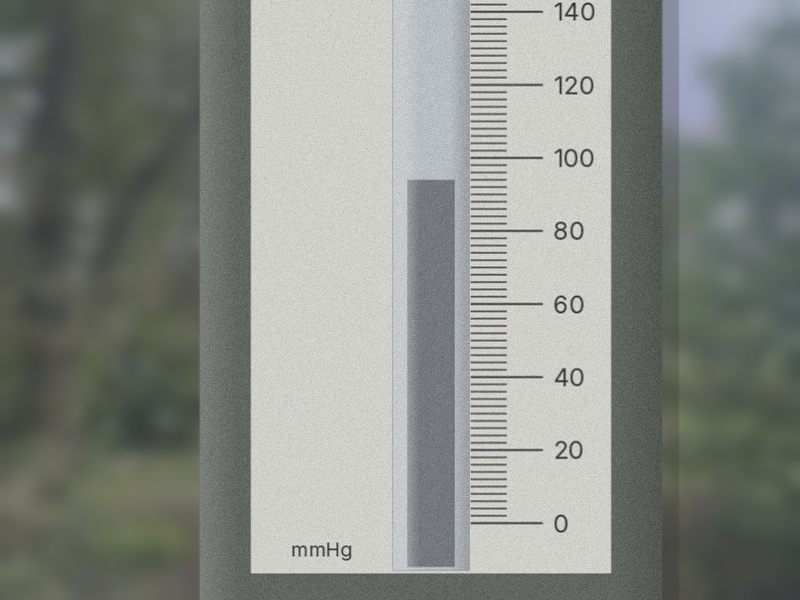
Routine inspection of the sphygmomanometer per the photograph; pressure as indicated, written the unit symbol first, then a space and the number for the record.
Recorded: mmHg 94
